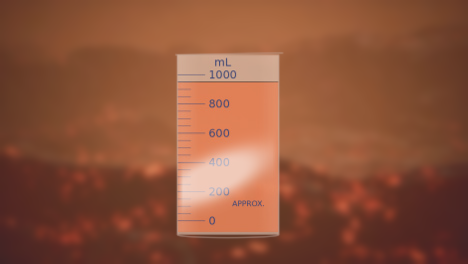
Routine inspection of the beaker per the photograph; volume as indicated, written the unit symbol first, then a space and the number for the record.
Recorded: mL 950
